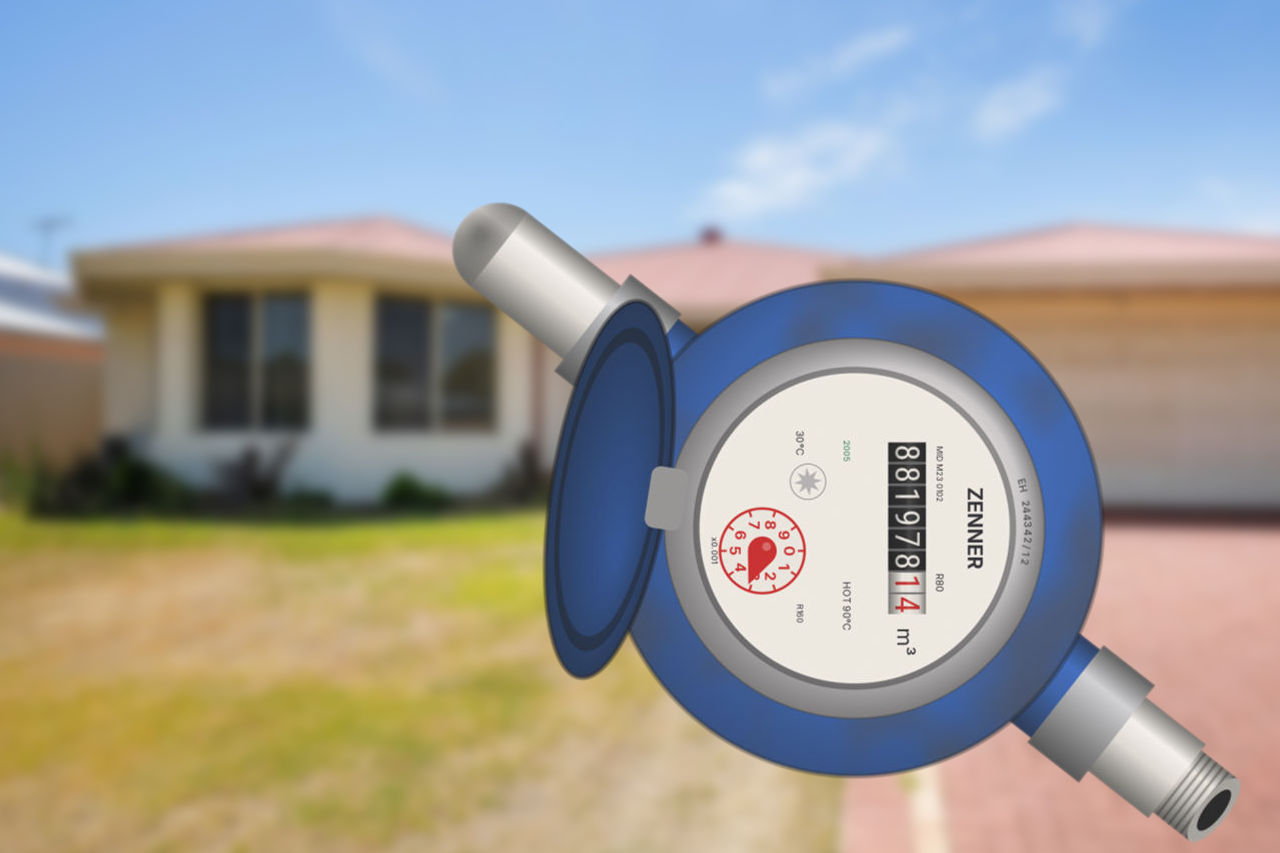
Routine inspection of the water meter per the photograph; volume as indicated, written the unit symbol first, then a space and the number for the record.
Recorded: m³ 881978.143
